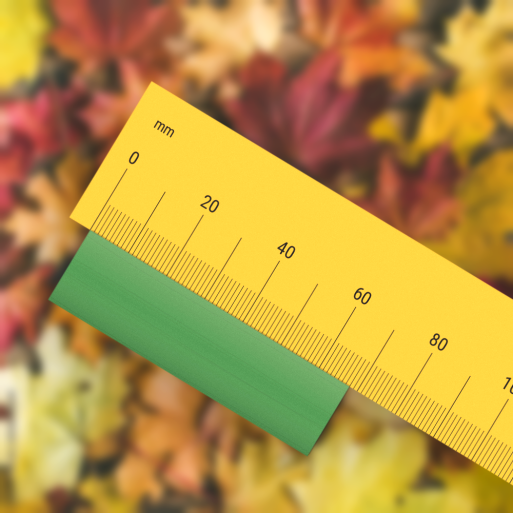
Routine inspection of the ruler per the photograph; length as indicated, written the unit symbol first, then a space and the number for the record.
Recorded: mm 68
